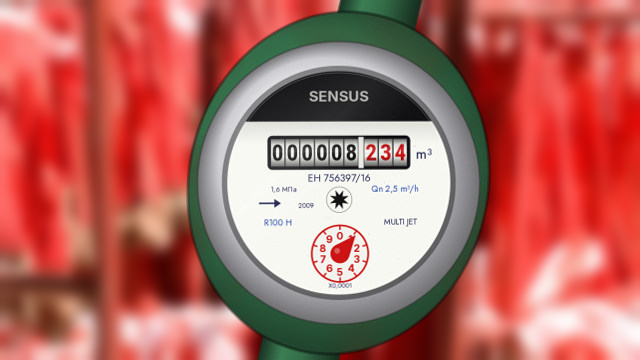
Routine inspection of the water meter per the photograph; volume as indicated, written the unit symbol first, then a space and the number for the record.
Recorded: m³ 8.2341
